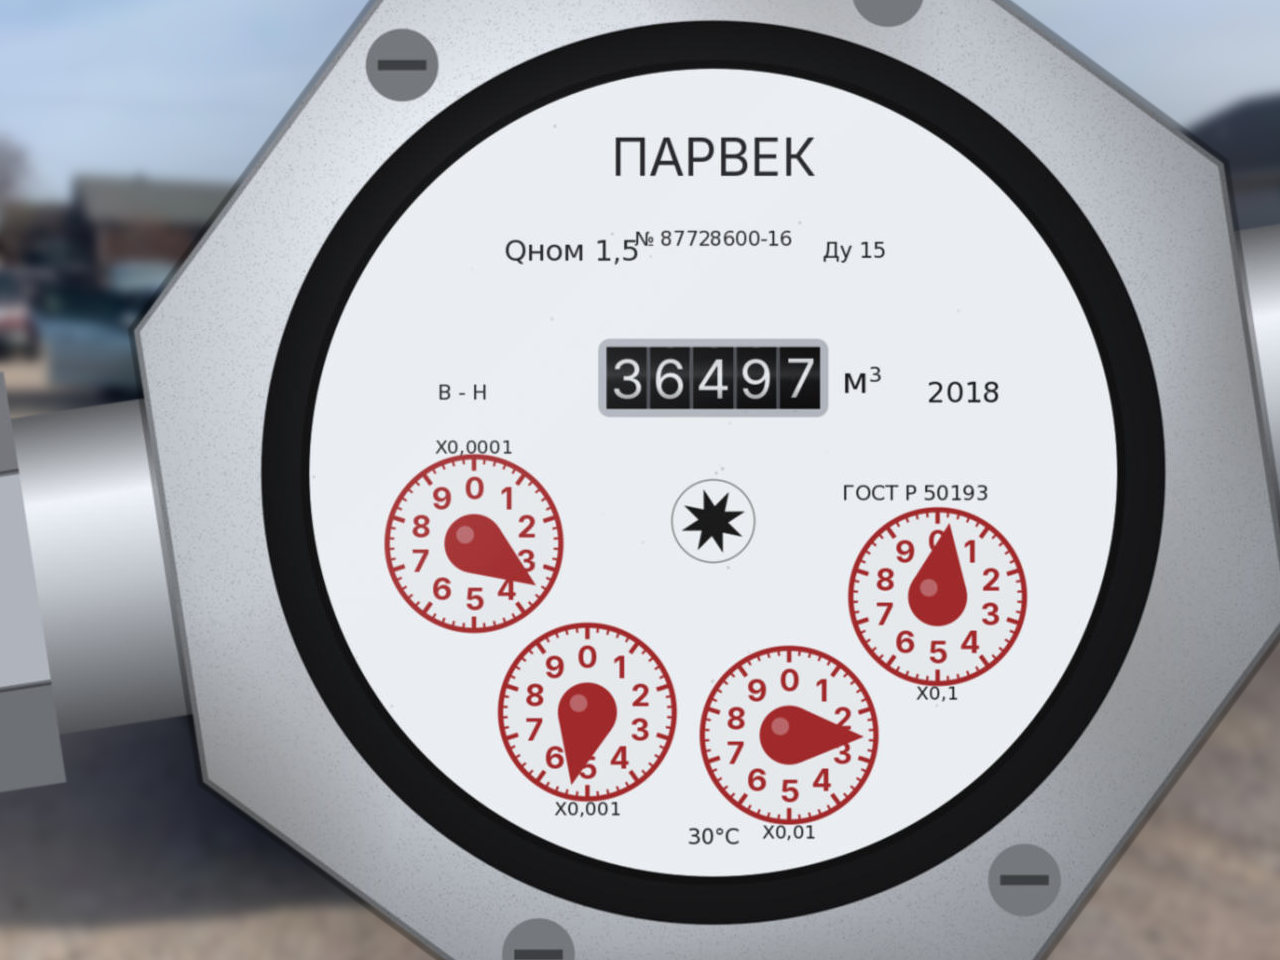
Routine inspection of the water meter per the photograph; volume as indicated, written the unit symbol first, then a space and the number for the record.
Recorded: m³ 36497.0253
